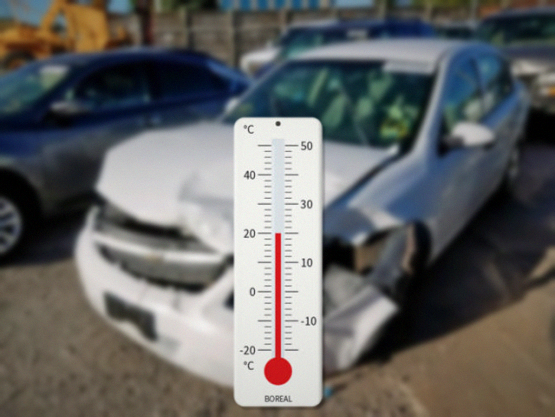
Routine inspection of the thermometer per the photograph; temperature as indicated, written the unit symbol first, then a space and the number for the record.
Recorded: °C 20
